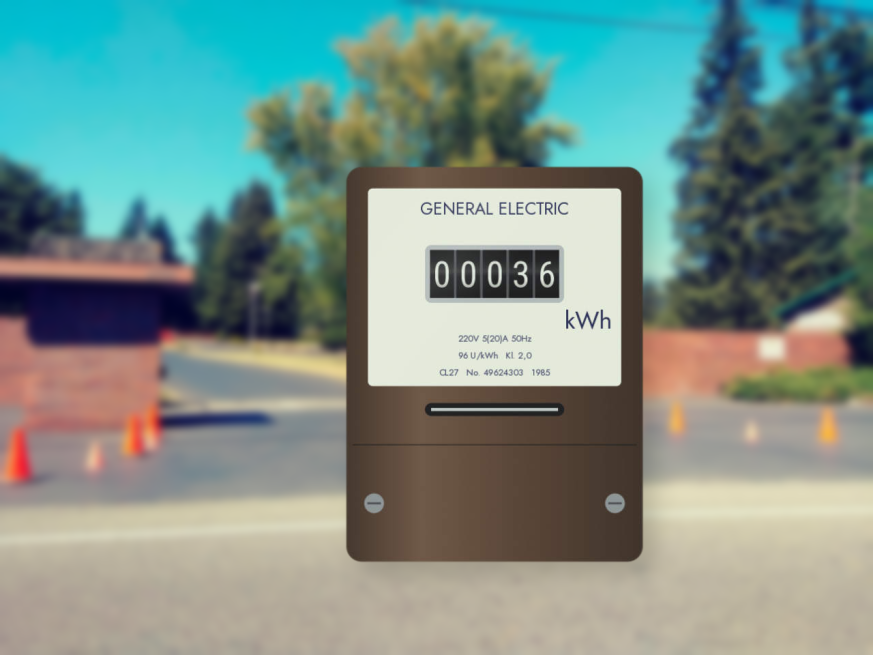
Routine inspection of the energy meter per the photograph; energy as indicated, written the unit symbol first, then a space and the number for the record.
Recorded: kWh 36
